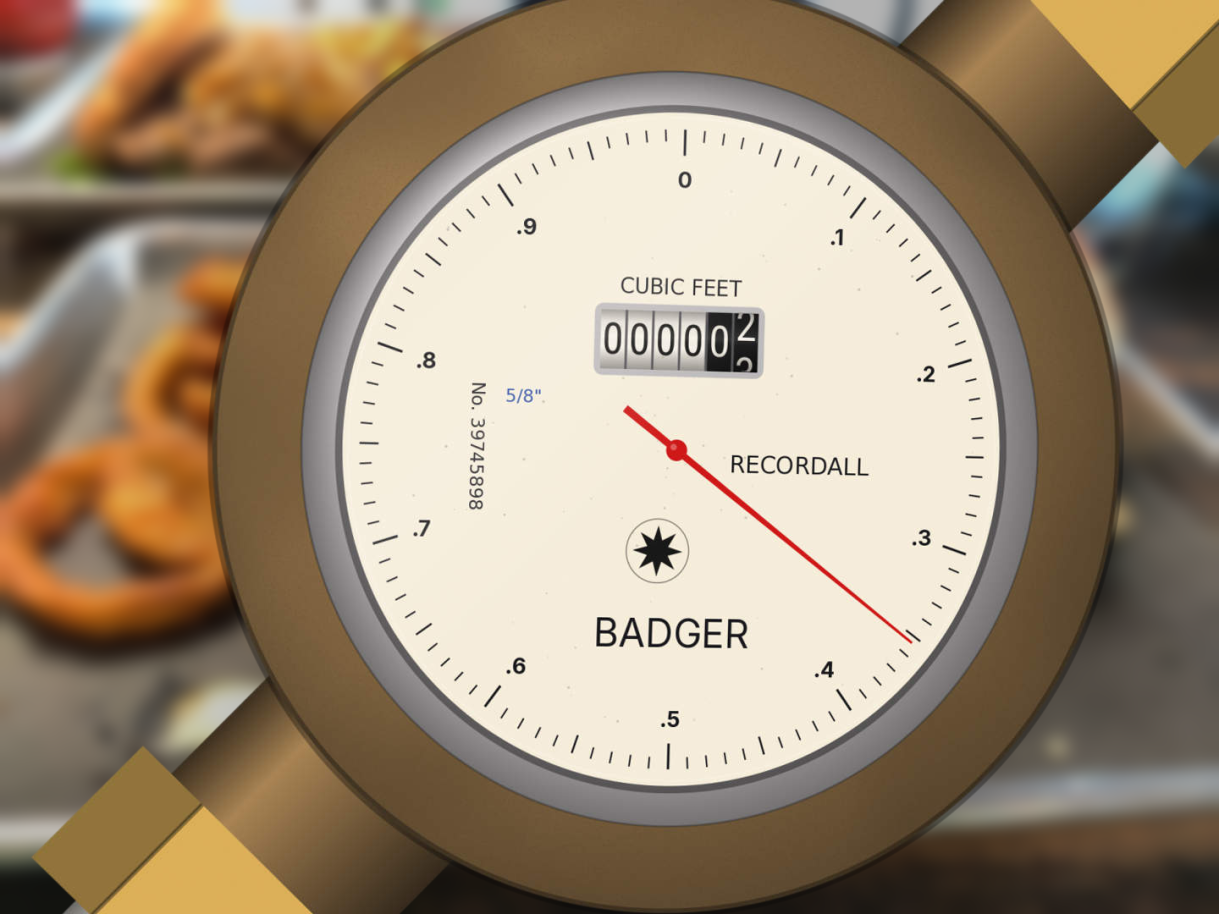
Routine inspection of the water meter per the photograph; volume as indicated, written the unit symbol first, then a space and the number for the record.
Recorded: ft³ 2.35
